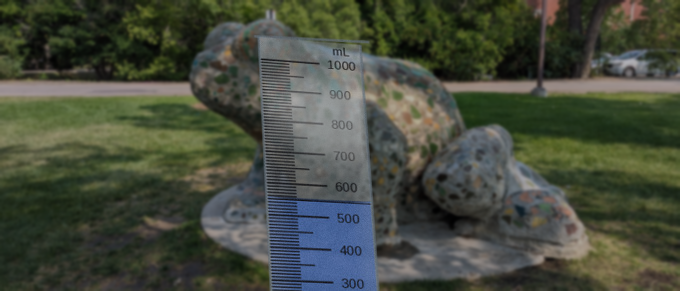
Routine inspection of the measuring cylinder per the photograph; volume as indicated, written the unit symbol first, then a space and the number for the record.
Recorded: mL 550
